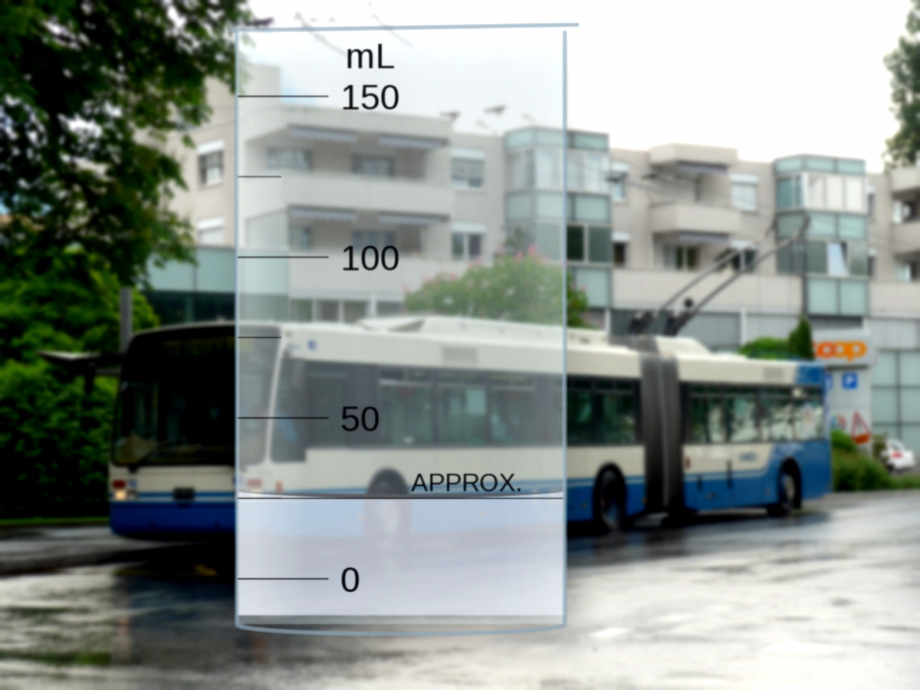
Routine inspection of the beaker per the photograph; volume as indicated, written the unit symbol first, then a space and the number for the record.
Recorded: mL 25
